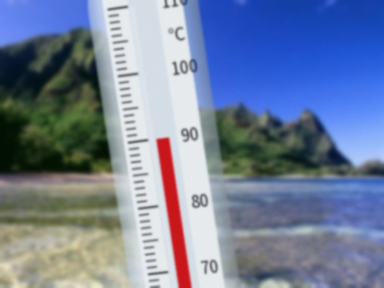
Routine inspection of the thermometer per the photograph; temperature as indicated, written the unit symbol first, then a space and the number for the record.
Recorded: °C 90
